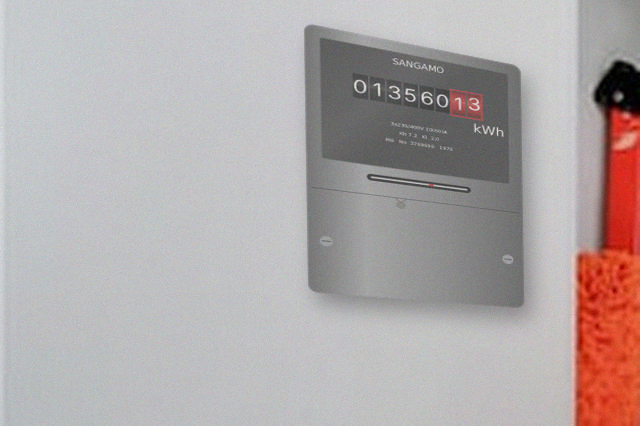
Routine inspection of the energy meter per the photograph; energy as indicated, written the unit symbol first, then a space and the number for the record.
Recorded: kWh 13560.13
